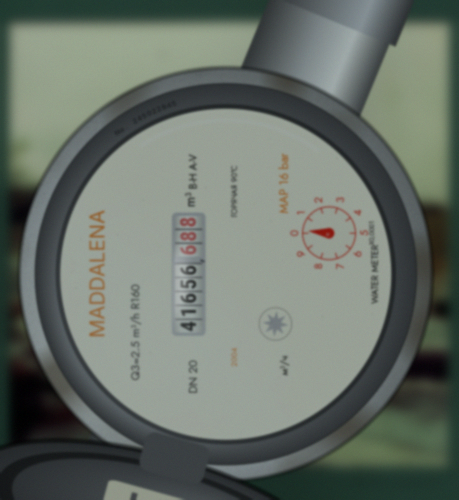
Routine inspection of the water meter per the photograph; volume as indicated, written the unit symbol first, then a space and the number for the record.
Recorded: m³ 41656.6880
